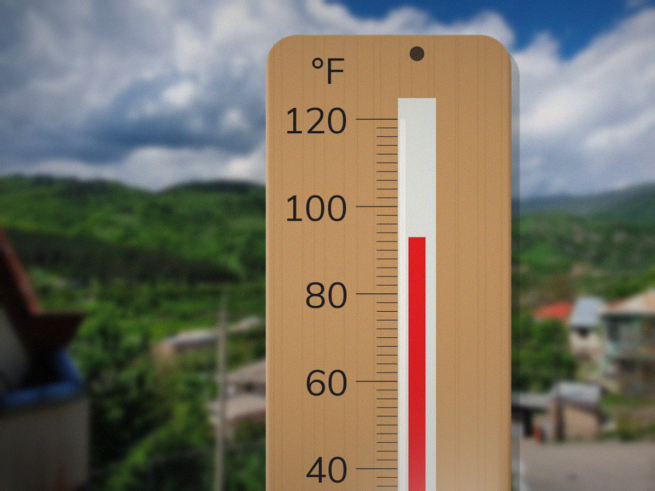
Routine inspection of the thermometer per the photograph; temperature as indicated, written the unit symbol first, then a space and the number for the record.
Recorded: °F 93
